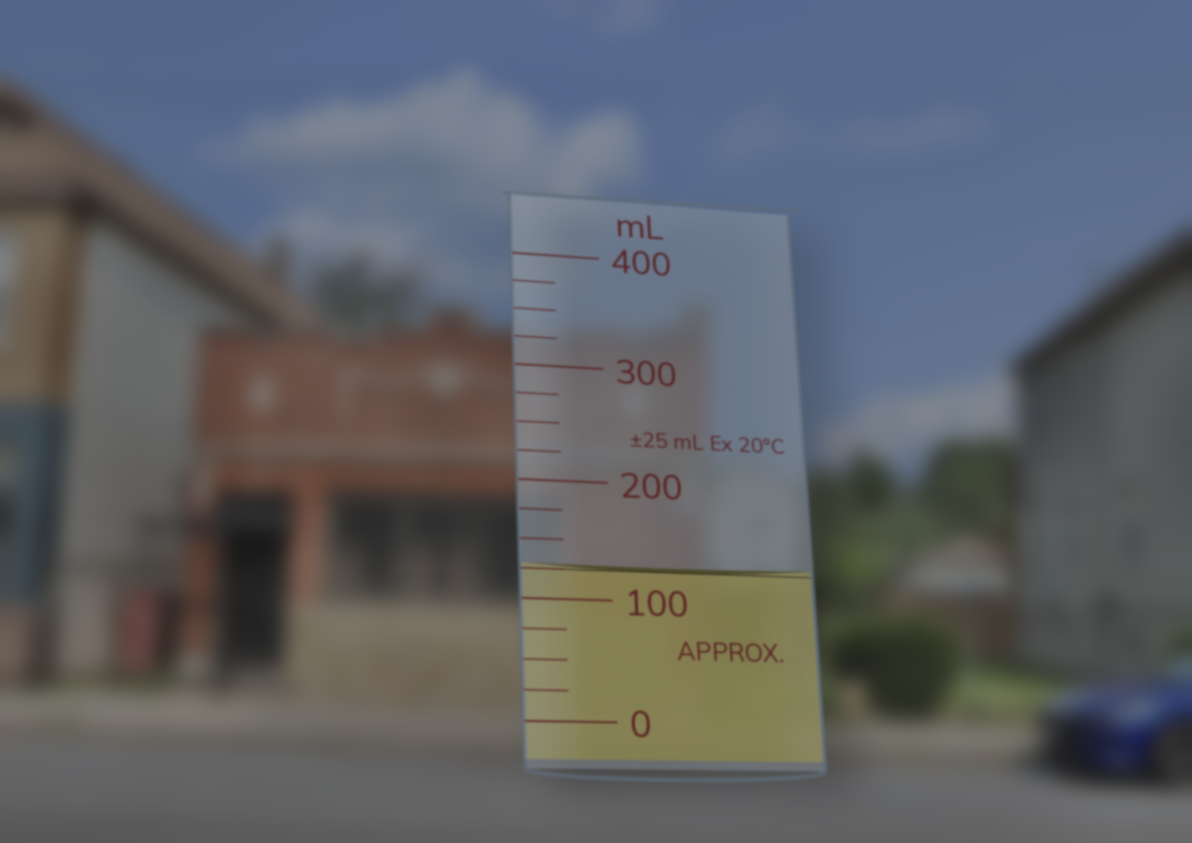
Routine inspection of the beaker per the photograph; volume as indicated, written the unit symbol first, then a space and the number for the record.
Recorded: mL 125
